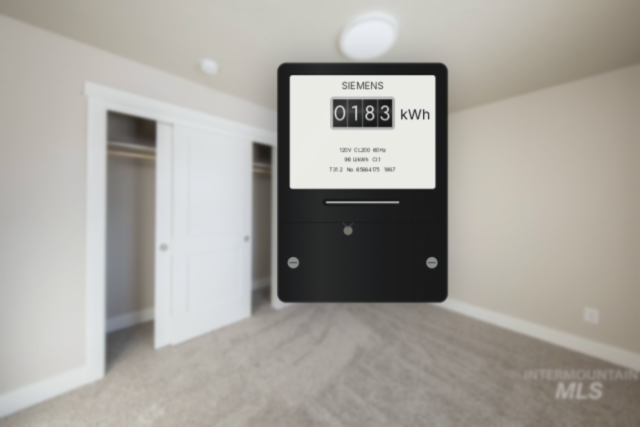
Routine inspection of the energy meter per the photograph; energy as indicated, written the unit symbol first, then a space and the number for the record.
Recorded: kWh 183
